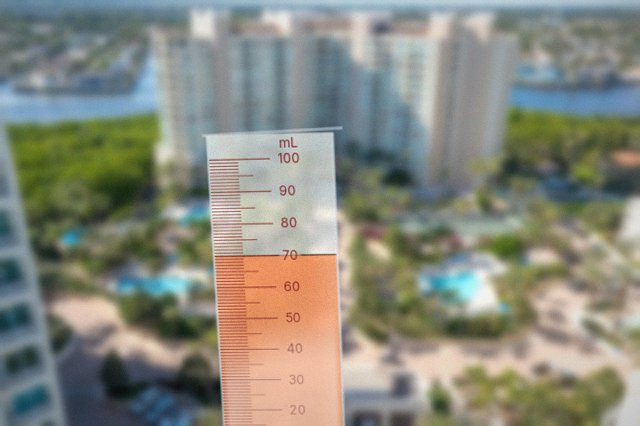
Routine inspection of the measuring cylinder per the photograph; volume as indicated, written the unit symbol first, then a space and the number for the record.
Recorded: mL 70
